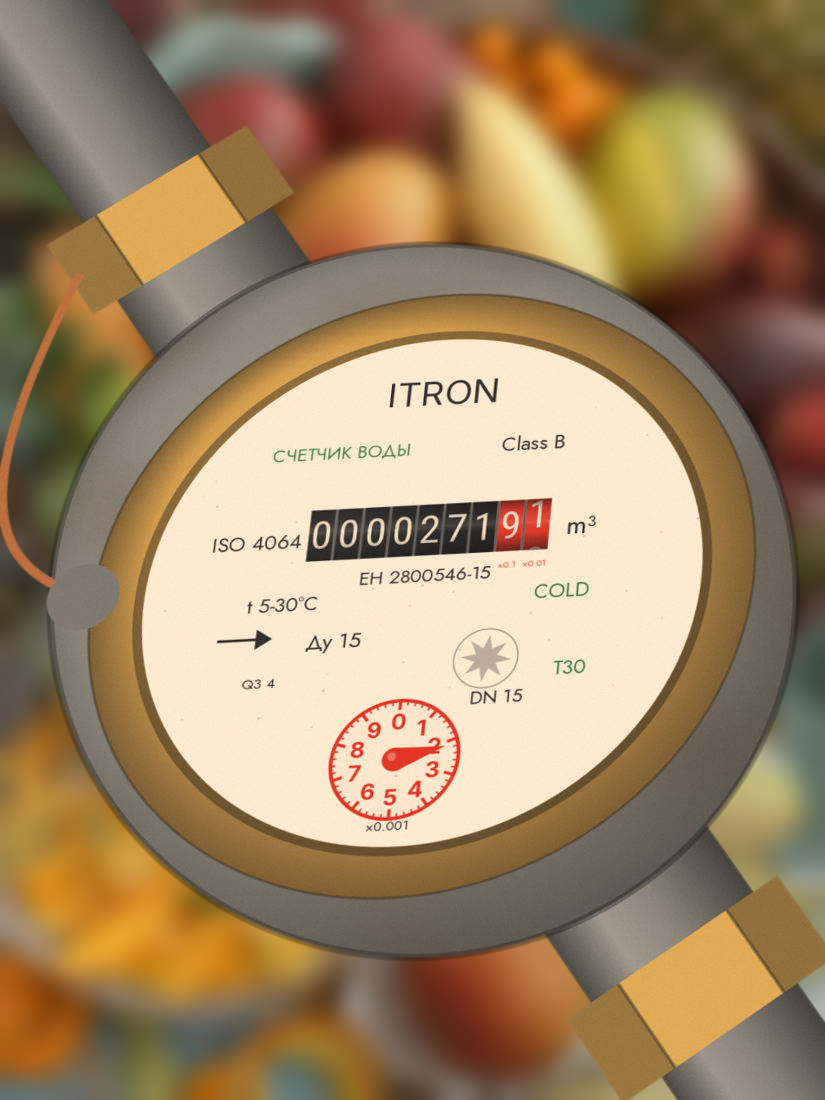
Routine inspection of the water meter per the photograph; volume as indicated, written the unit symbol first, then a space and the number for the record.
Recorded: m³ 271.912
